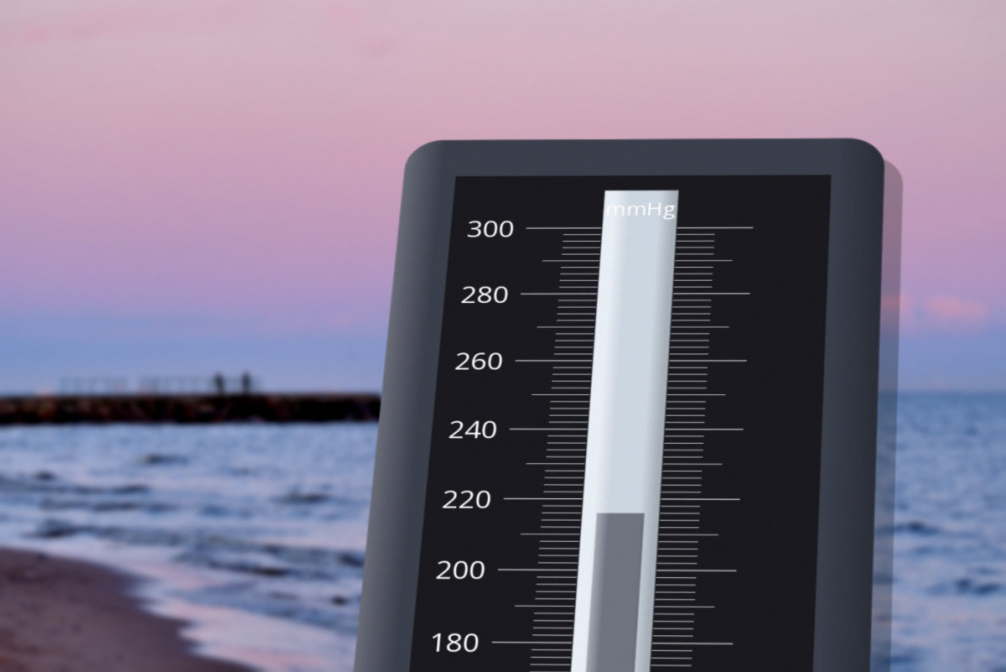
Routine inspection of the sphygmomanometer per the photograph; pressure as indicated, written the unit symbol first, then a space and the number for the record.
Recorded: mmHg 216
